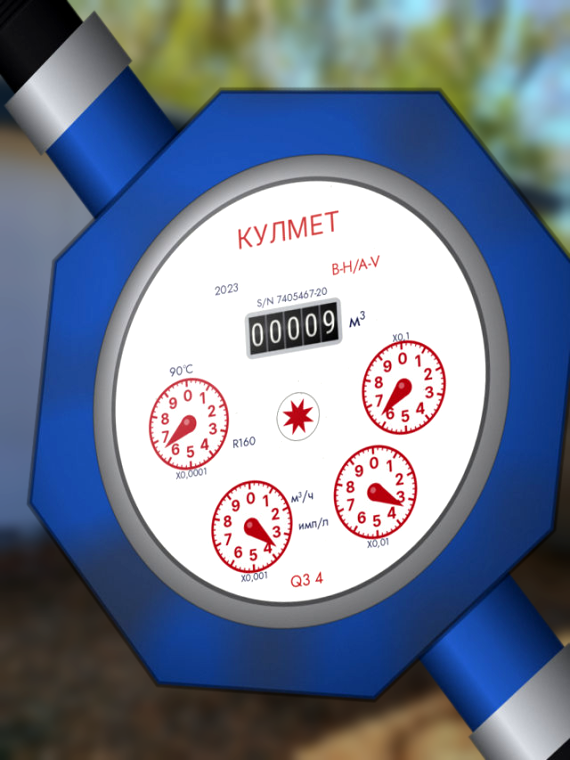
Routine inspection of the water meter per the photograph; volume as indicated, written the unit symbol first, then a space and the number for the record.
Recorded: m³ 9.6336
